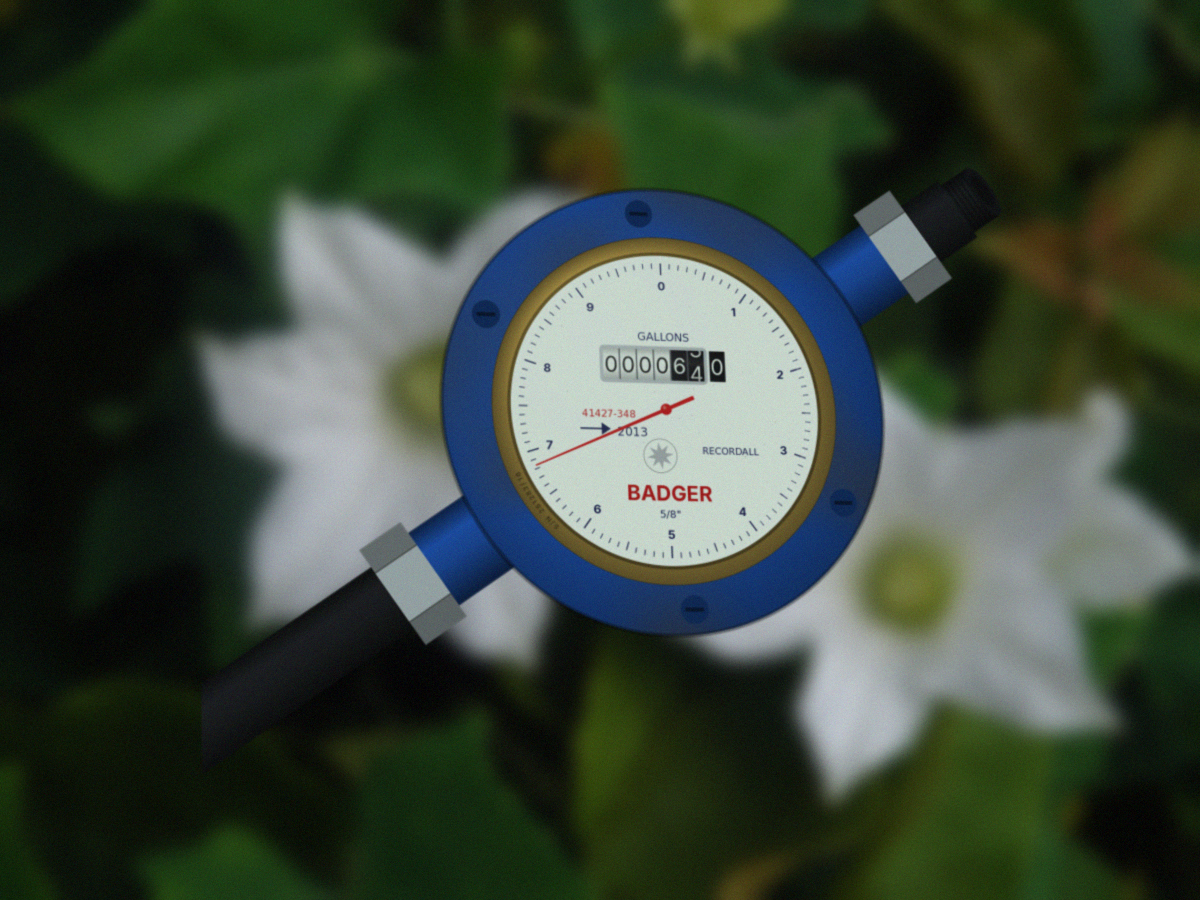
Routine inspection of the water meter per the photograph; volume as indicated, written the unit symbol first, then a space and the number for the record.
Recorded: gal 636.8
